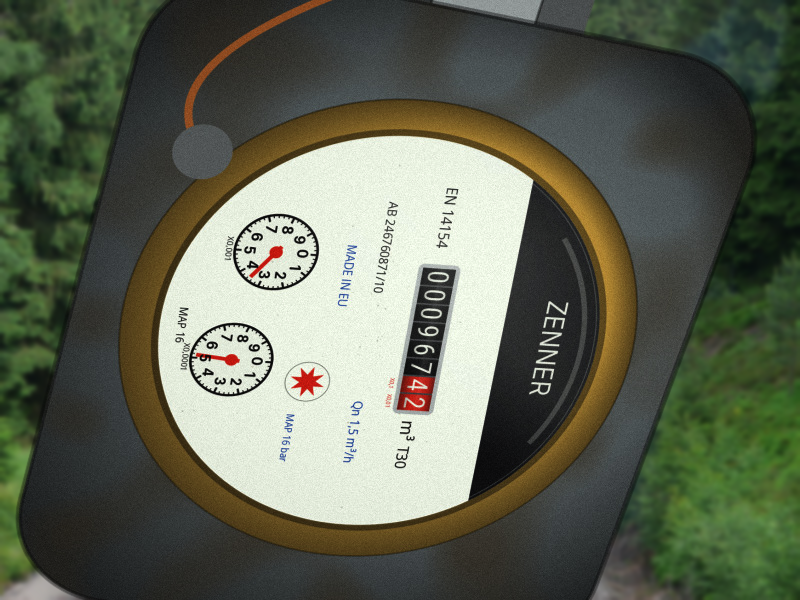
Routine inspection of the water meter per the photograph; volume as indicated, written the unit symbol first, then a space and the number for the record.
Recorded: m³ 967.4235
